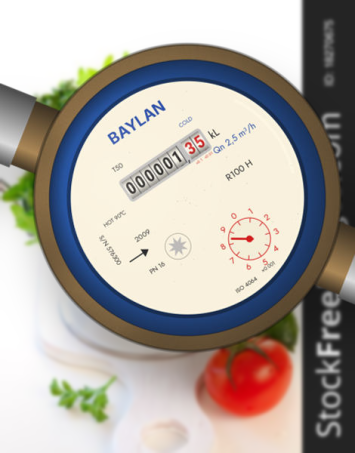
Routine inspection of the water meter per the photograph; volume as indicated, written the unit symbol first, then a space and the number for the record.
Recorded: kL 1.358
